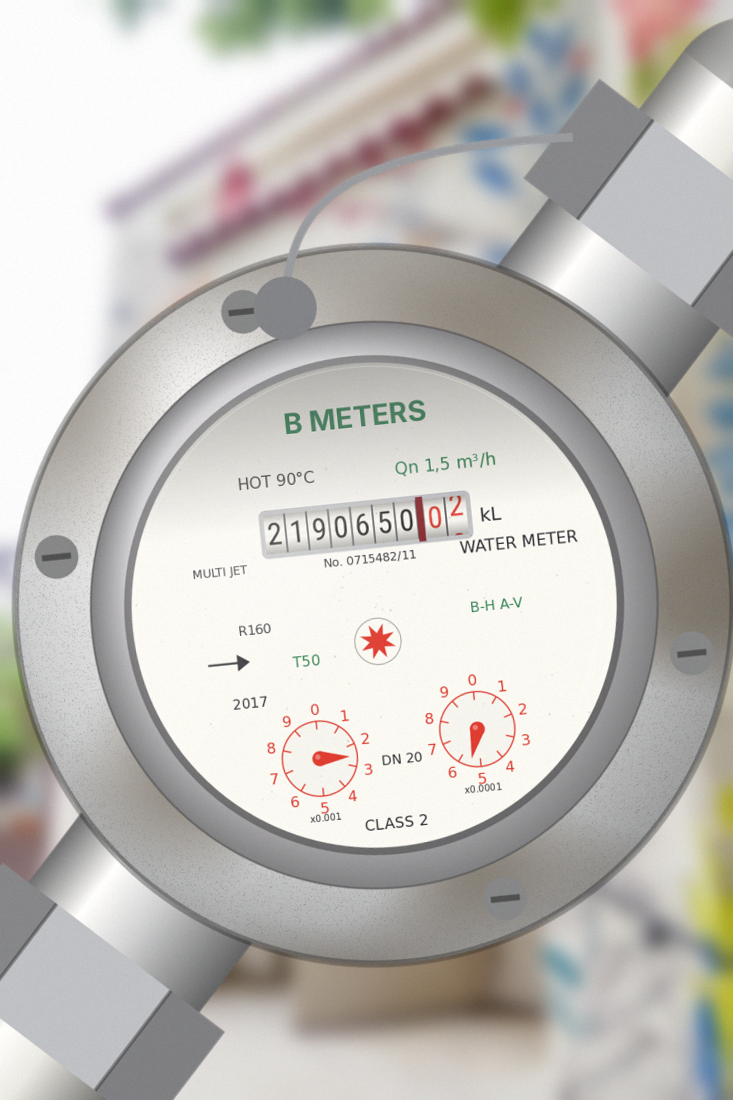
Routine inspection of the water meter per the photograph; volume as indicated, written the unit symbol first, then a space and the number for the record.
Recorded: kL 2190650.0225
